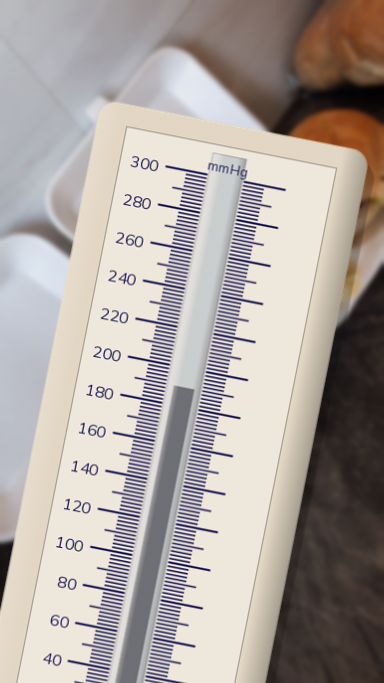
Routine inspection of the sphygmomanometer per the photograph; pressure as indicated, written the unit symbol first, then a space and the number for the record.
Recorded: mmHg 190
